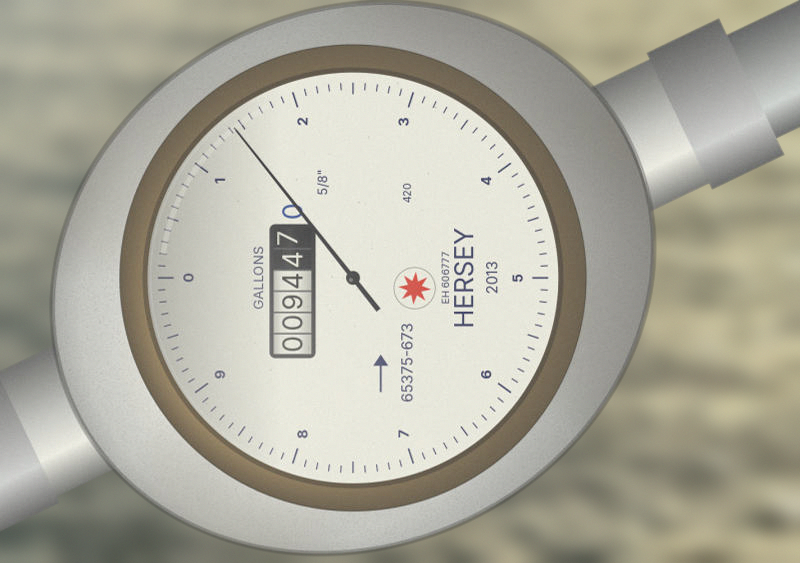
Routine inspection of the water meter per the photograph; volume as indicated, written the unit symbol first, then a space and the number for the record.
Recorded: gal 94471.4
